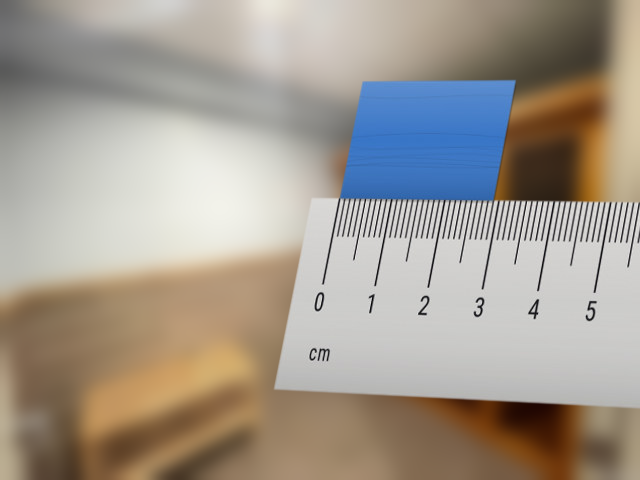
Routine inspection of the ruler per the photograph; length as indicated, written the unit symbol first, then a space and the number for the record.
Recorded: cm 2.9
